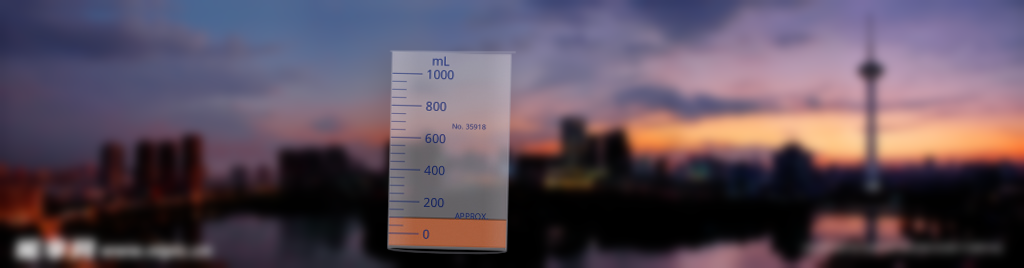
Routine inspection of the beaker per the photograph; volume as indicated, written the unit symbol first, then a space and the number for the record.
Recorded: mL 100
